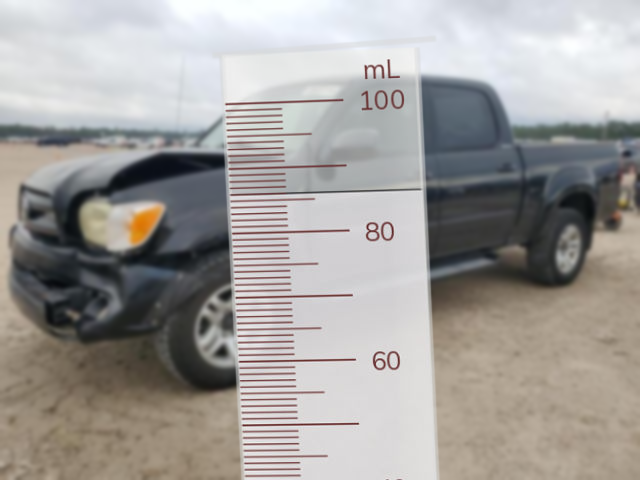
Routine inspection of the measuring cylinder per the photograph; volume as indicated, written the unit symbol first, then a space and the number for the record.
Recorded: mL 86
